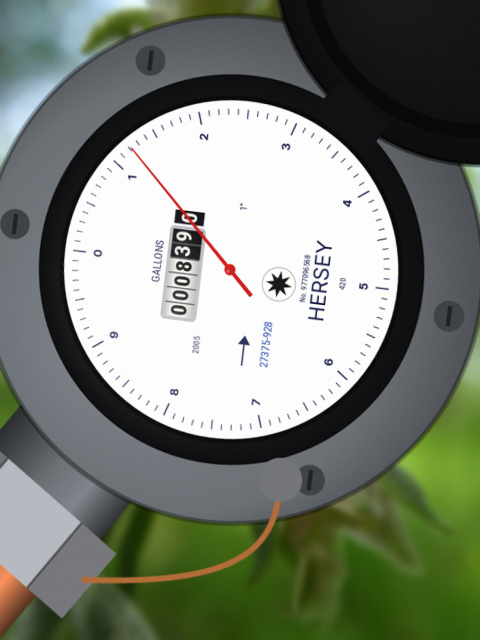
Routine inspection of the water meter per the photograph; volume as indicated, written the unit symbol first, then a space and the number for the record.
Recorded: gal 8391.2
